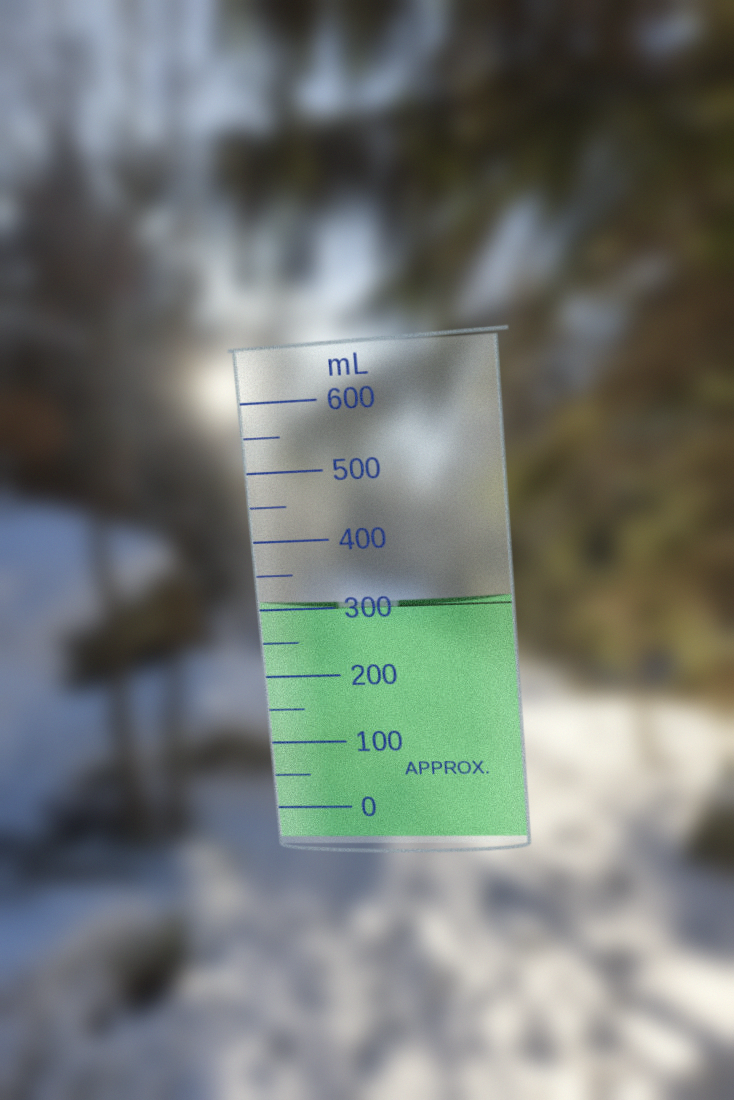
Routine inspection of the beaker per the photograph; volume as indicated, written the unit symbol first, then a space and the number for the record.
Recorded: mL 300
